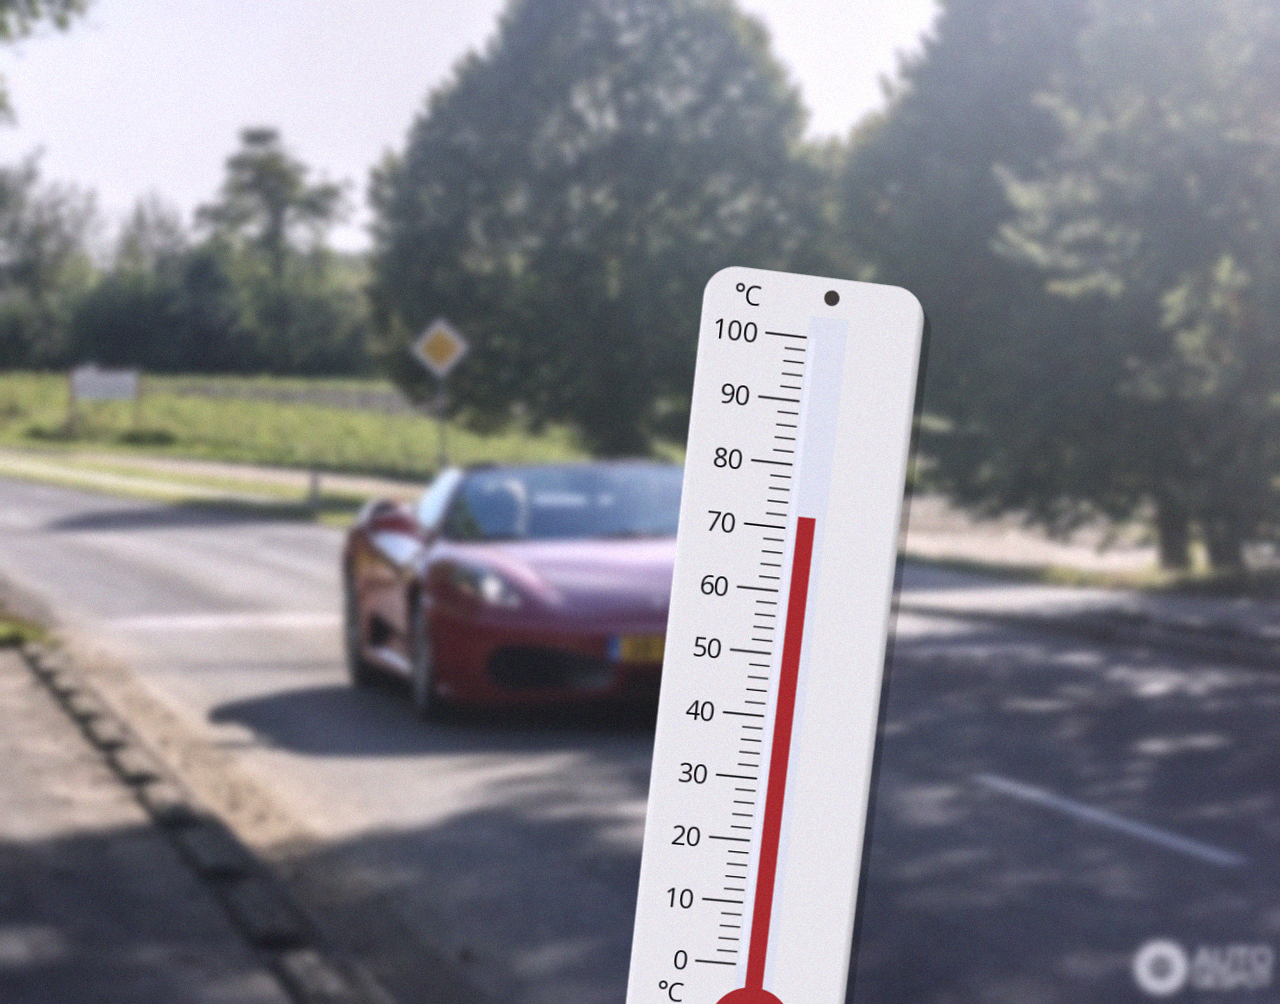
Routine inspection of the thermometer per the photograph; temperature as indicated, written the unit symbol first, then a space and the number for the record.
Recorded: °C 72
